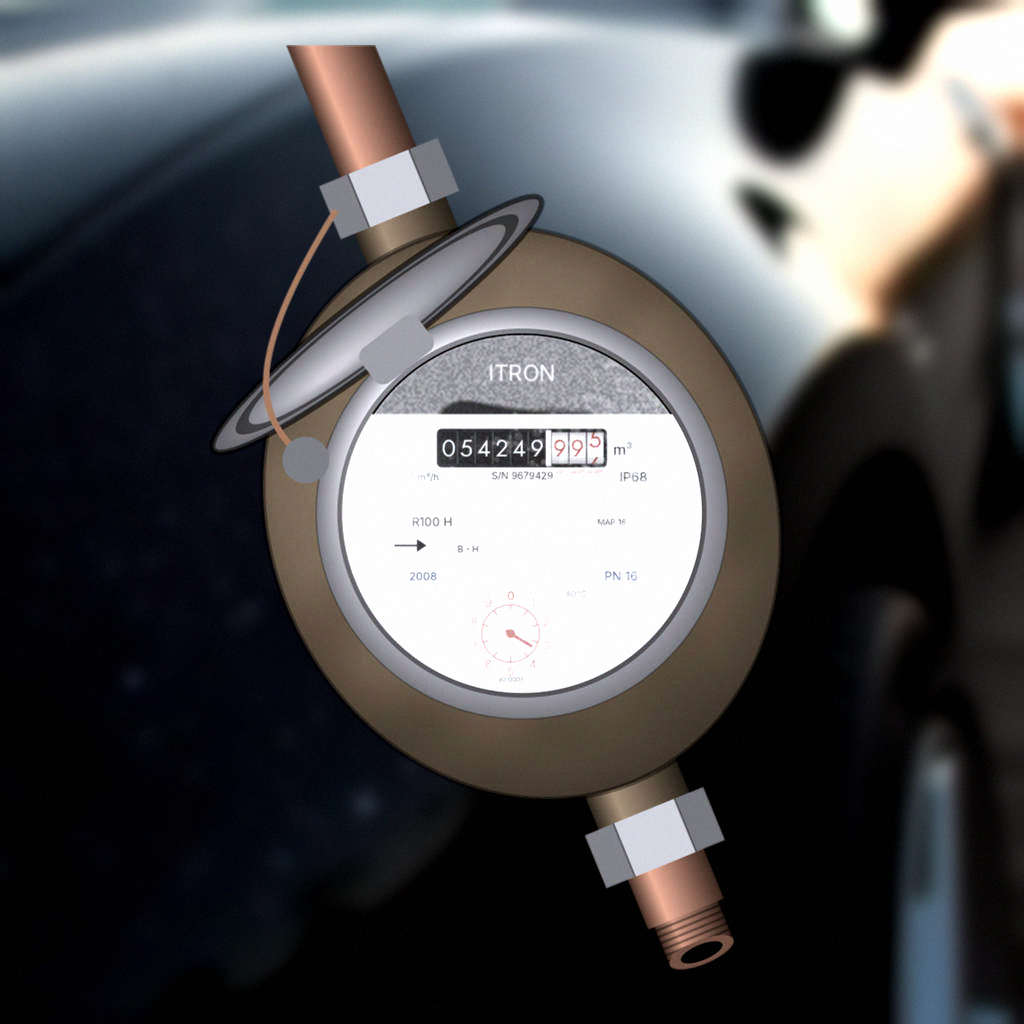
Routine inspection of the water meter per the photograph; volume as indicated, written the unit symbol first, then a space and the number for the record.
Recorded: m³ 54249.9953
